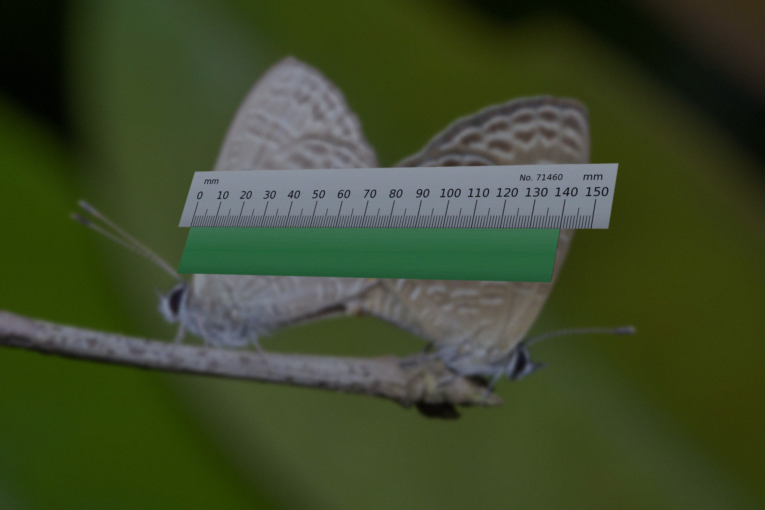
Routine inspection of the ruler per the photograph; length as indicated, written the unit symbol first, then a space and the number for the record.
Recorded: mm 140
